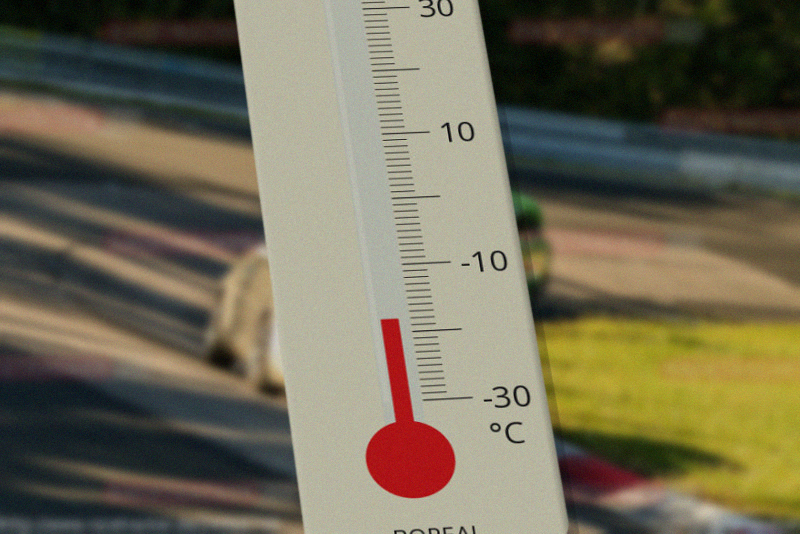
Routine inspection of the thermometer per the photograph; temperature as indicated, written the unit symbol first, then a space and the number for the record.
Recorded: °C -18
